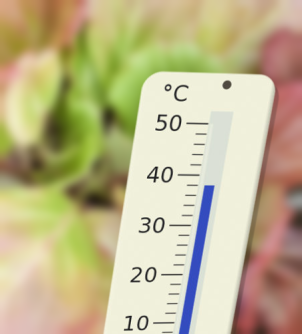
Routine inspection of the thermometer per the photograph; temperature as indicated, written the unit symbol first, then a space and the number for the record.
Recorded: °C 38
